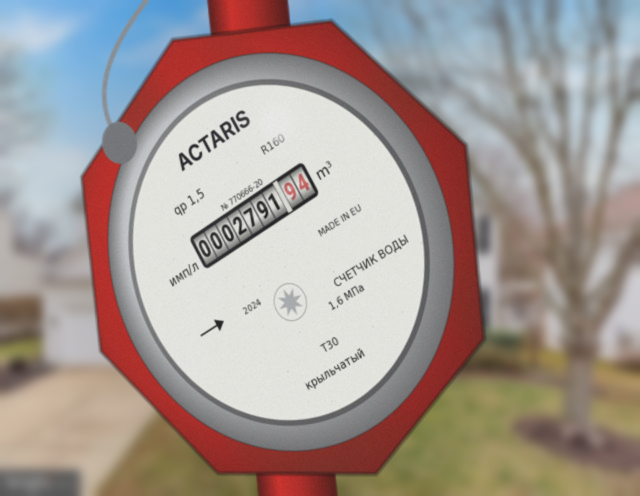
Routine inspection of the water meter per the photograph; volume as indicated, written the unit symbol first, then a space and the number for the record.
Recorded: m³ 2791.94
